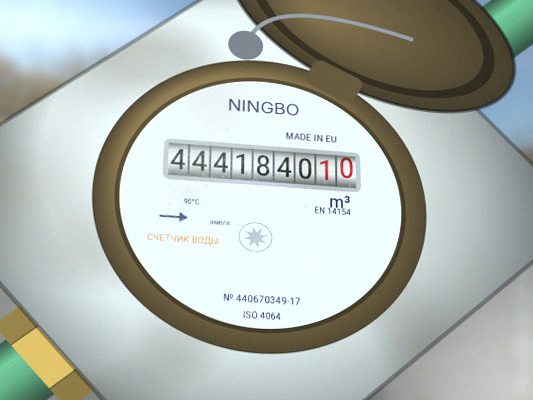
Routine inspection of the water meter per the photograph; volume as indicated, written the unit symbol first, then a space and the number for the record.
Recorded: m³ 4441840.10
